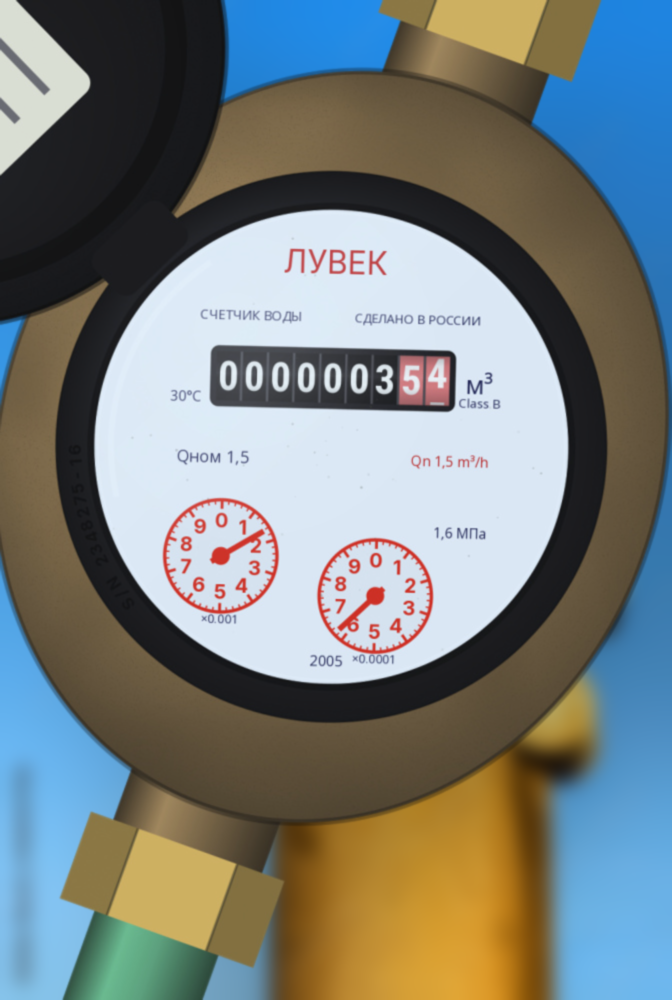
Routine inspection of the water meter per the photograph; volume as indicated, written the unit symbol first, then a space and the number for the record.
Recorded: m³ 3.5416
